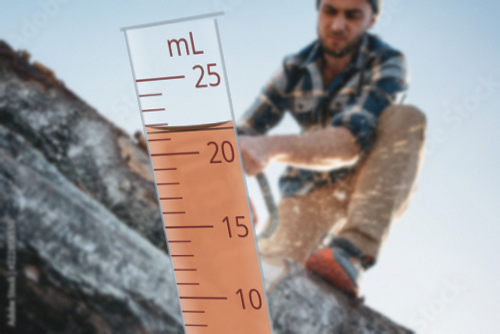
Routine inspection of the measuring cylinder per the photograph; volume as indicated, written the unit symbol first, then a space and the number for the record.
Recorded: mL 21.5
